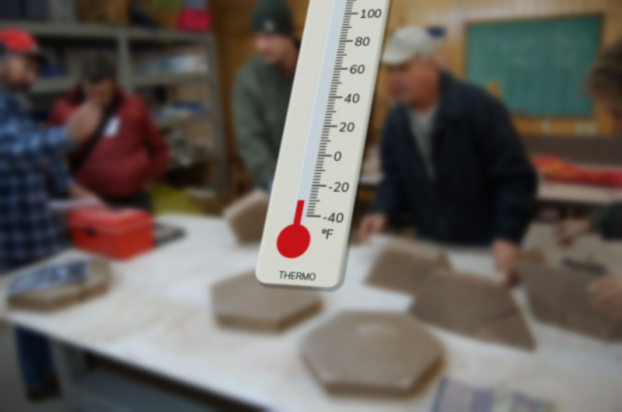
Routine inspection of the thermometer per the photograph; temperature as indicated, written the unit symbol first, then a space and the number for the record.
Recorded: °F -30
